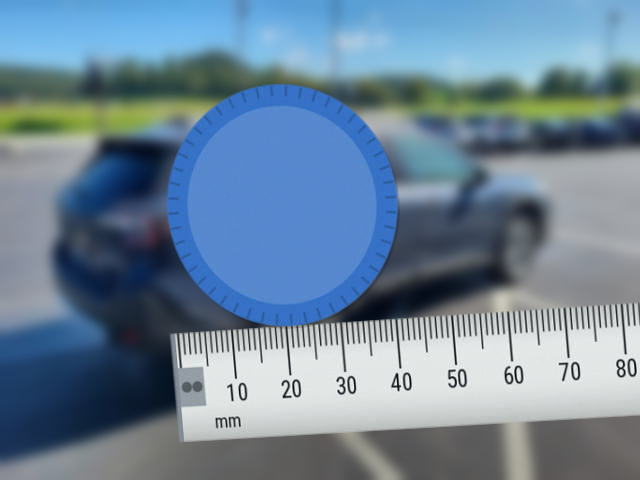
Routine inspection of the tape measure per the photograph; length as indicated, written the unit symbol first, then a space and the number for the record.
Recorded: mm 42
